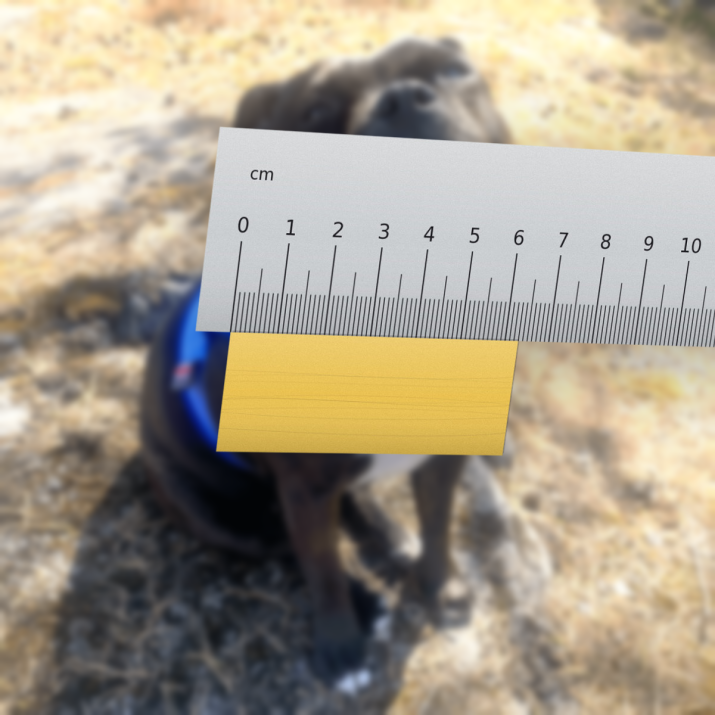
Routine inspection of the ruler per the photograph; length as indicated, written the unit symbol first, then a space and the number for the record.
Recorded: cm 6.3
